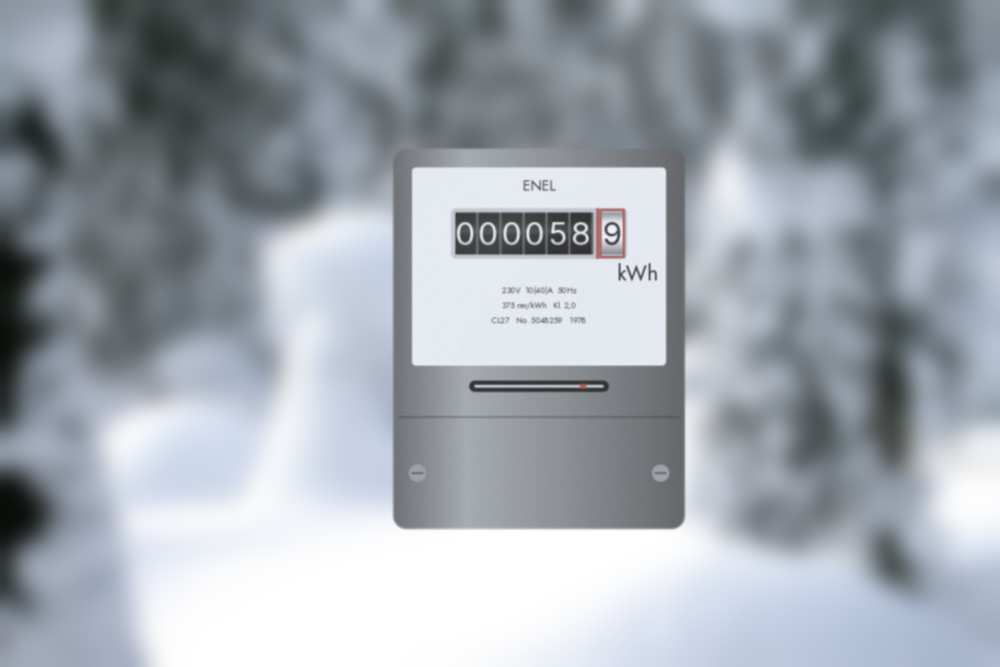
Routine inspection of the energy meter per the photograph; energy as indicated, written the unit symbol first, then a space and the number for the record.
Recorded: kWh 58.9
